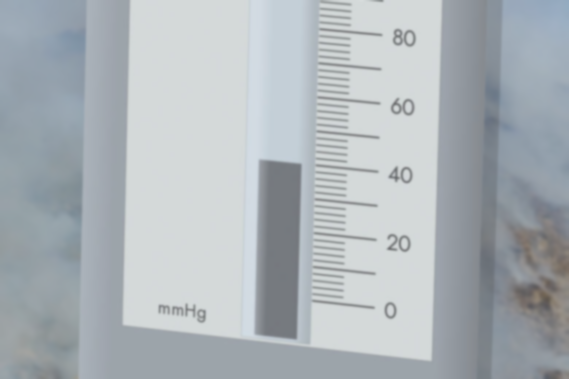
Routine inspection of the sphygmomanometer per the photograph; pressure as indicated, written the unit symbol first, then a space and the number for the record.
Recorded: mmHg 40
